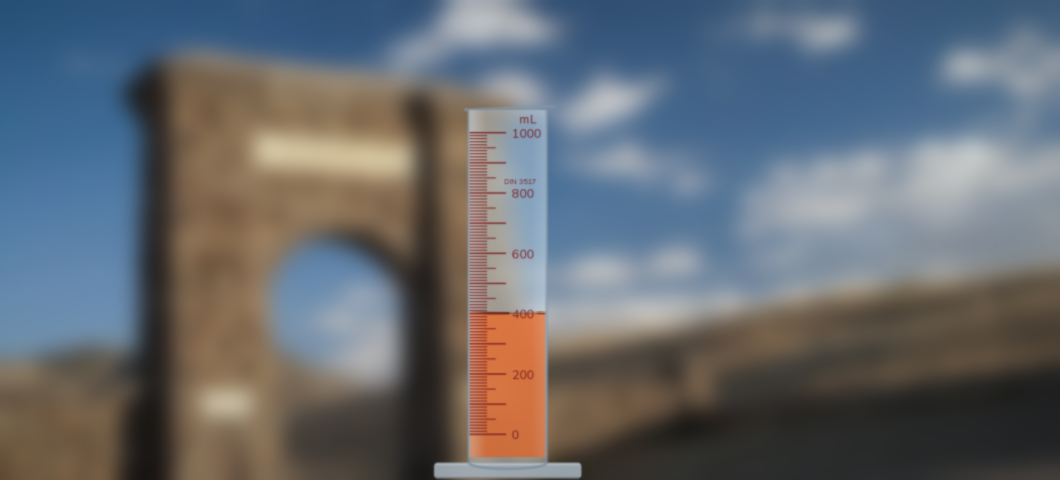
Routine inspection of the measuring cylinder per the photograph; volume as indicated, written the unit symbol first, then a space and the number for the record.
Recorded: mL 400
